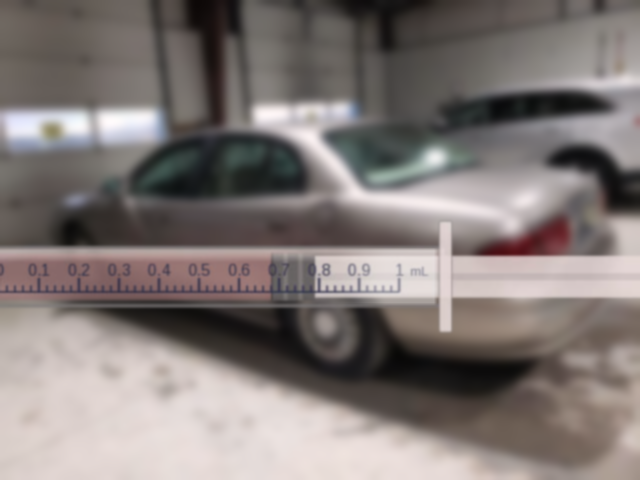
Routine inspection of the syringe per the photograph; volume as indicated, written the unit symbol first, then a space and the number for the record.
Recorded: mL 0.68
